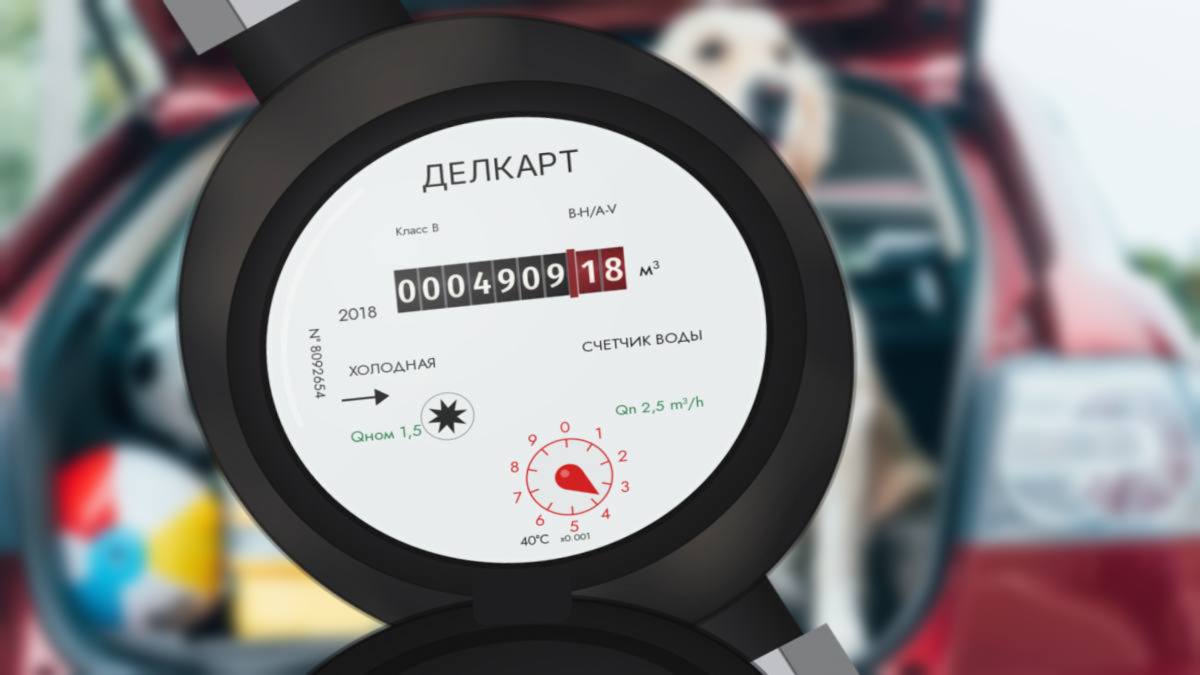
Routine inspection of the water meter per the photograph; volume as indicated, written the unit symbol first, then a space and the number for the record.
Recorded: m³ 4909.183
